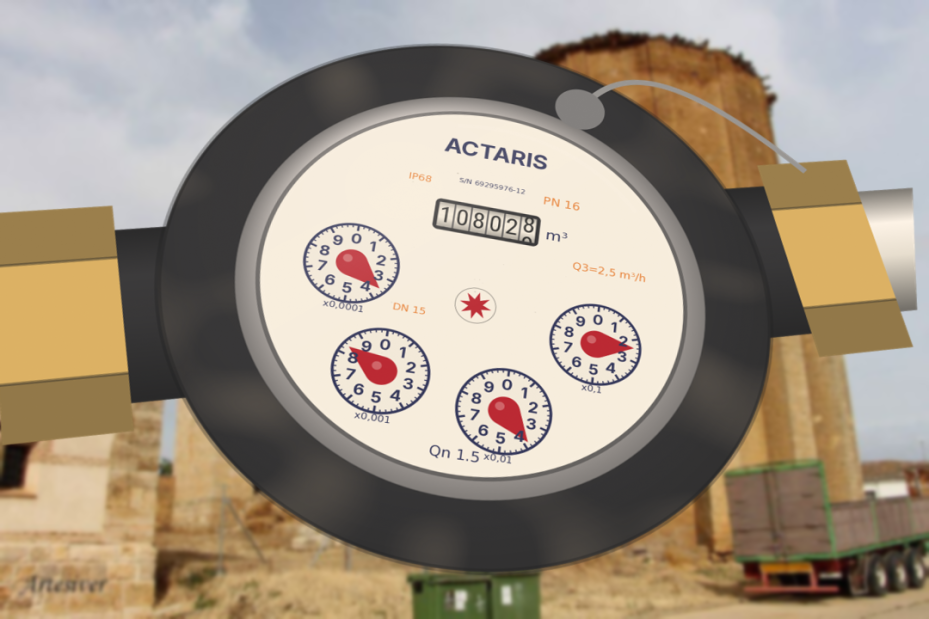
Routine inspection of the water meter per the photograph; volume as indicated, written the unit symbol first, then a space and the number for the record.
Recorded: m³ 108028.2383
